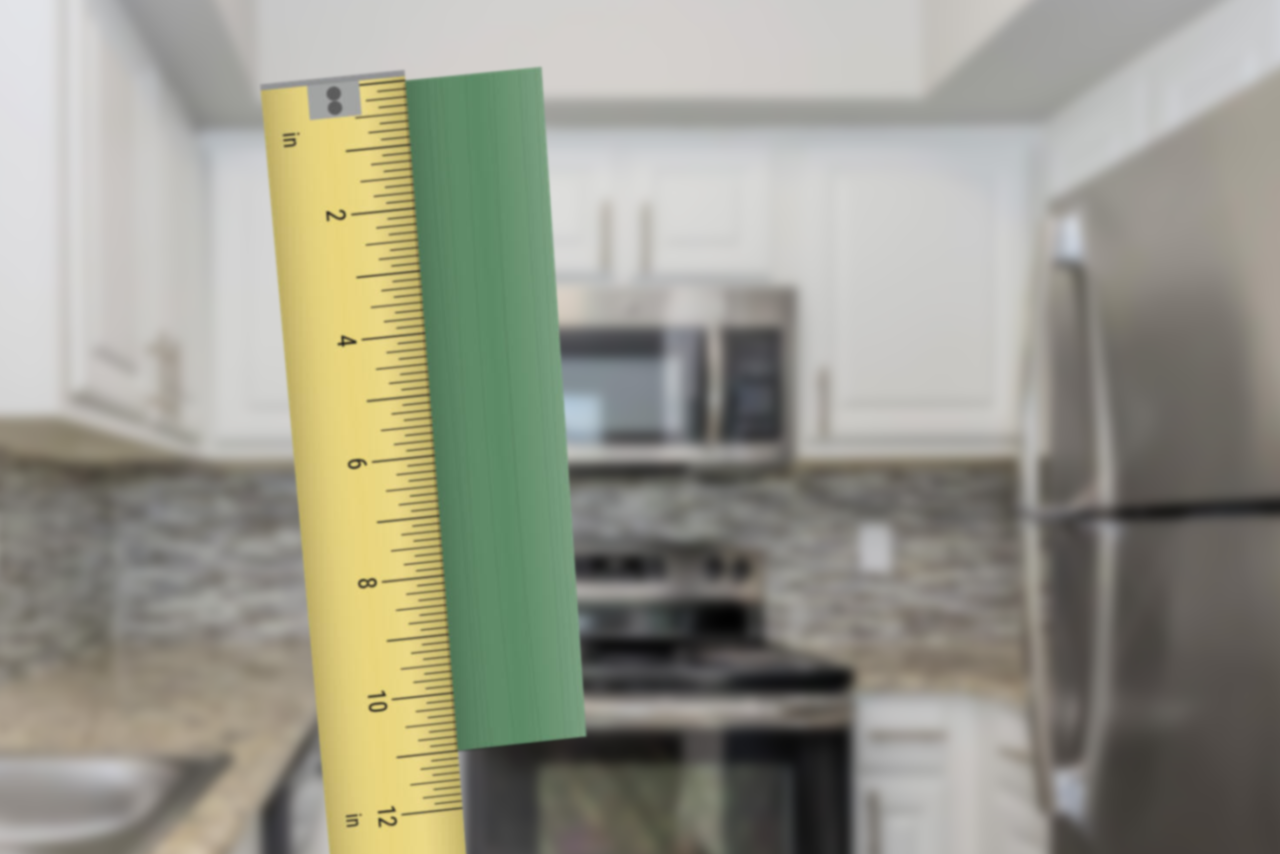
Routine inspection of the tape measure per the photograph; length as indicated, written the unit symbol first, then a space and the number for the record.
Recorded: in 11
